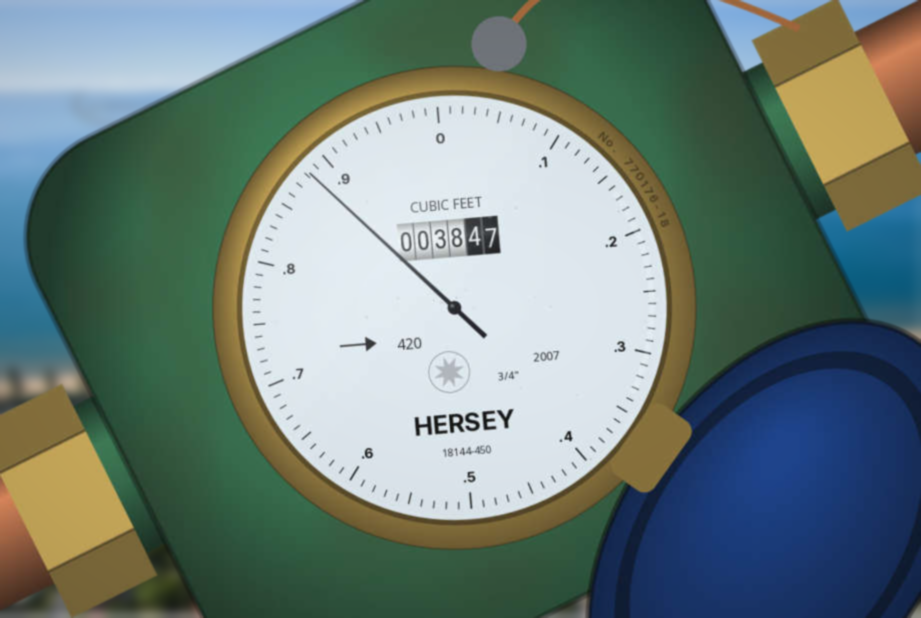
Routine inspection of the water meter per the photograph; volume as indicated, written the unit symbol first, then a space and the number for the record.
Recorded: ft³ 3846.88
